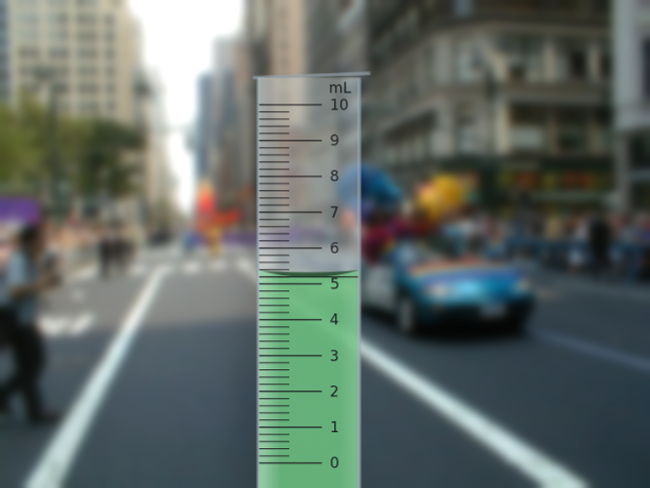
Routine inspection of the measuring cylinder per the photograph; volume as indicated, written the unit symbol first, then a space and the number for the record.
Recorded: mL 5.2
